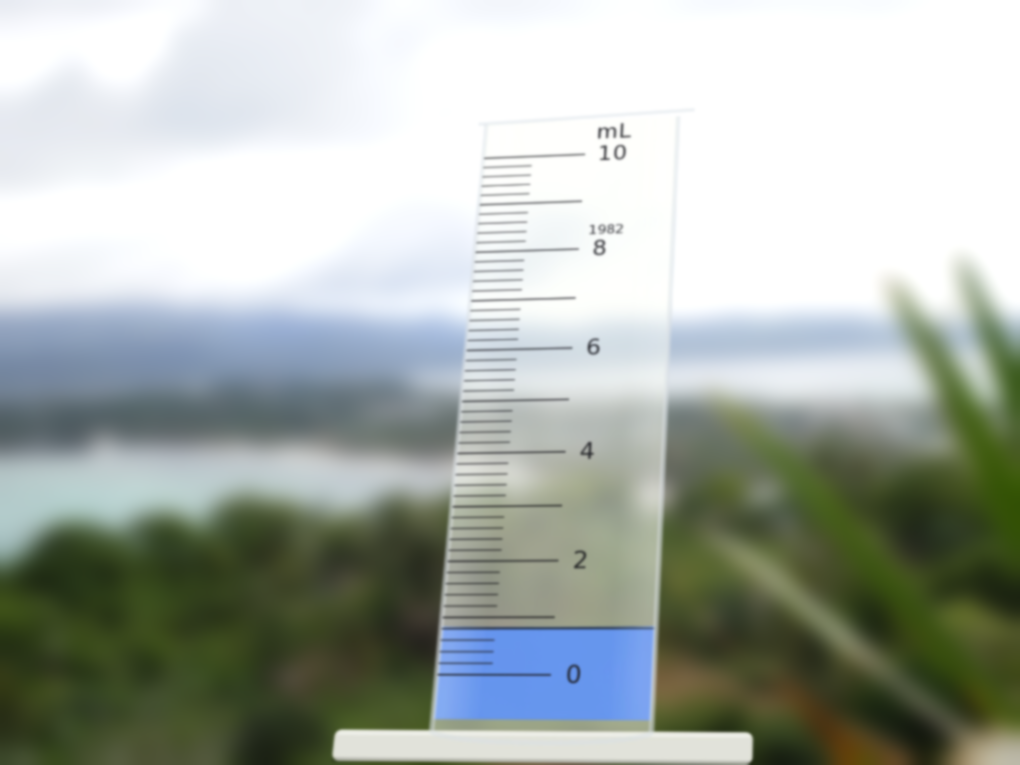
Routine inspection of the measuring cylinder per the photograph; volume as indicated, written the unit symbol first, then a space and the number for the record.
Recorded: mL 0.8
